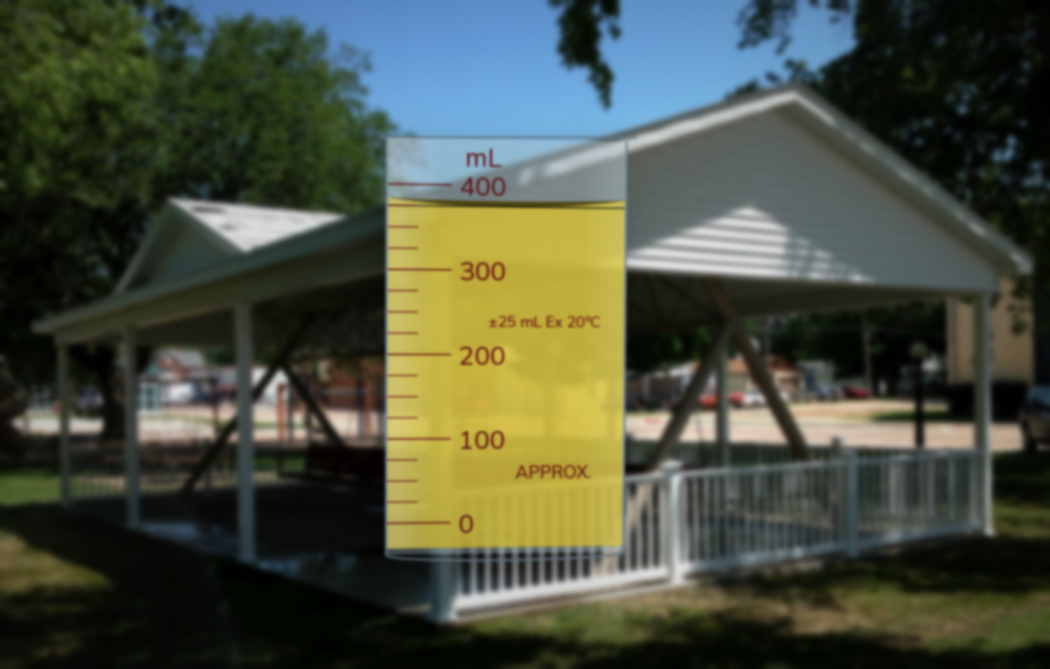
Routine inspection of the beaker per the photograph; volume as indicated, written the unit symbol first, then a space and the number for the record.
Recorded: mL 375
